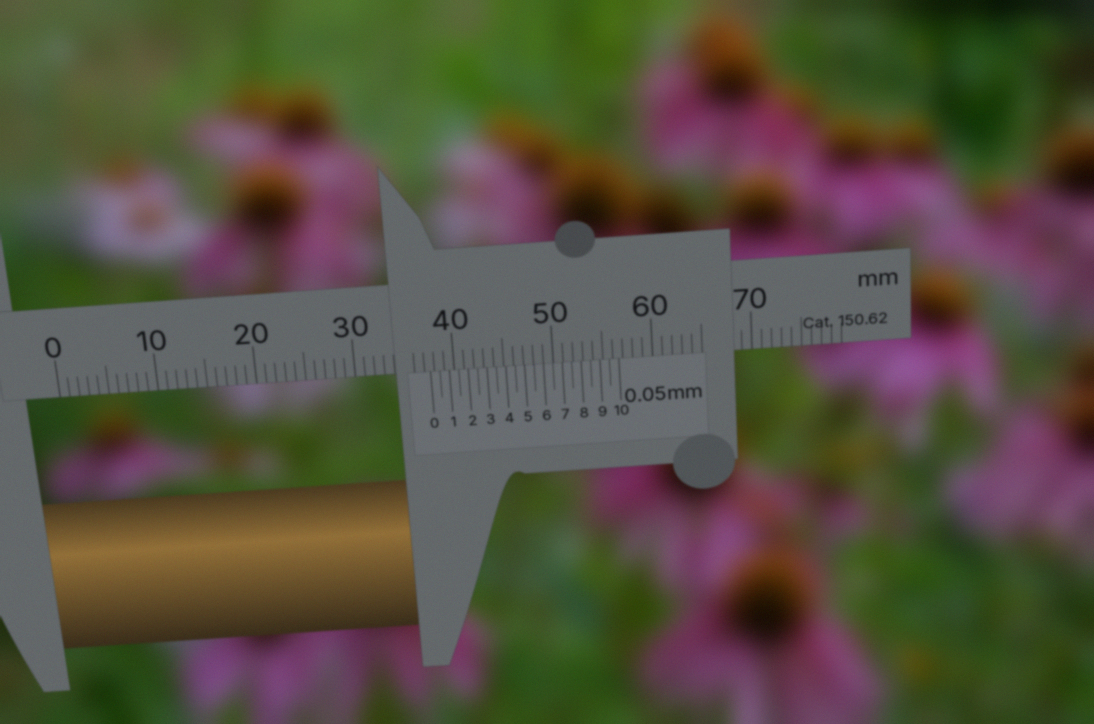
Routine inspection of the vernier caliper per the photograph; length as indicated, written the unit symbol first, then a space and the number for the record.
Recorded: mm 37.6
